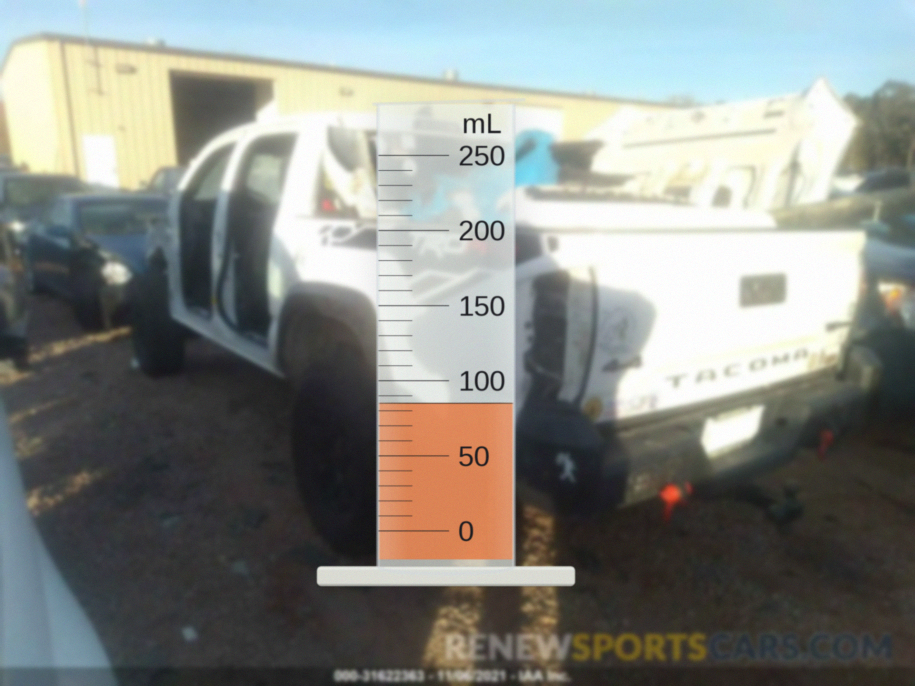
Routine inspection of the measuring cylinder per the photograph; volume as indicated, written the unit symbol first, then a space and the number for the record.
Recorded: mL 85
